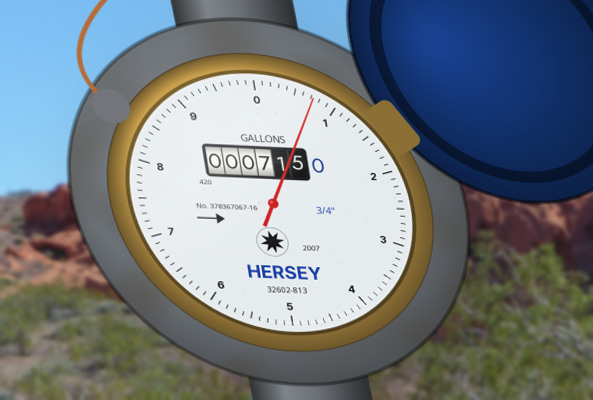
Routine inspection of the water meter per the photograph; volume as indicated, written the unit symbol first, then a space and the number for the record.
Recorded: gal 7150.7
